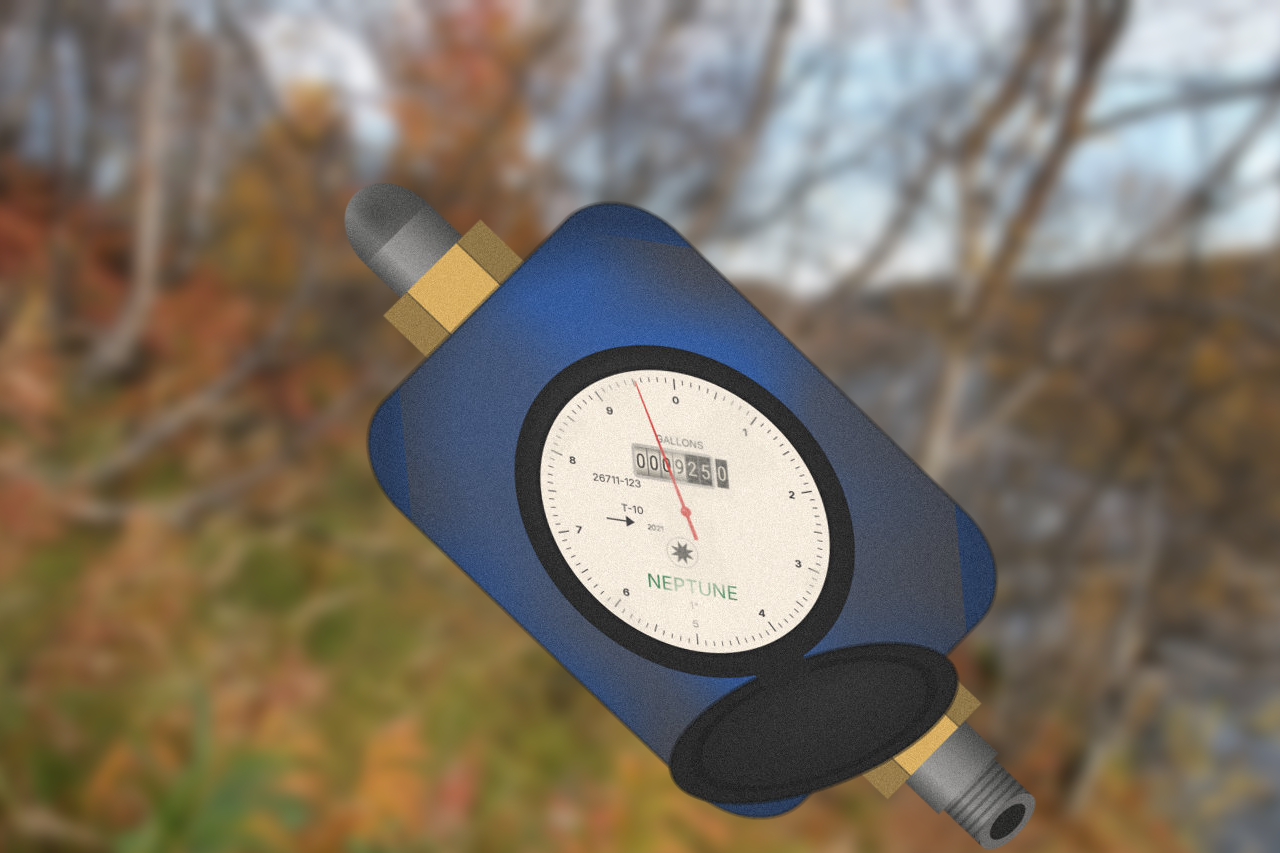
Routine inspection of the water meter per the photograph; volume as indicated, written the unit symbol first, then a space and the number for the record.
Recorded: gal 9249.5
